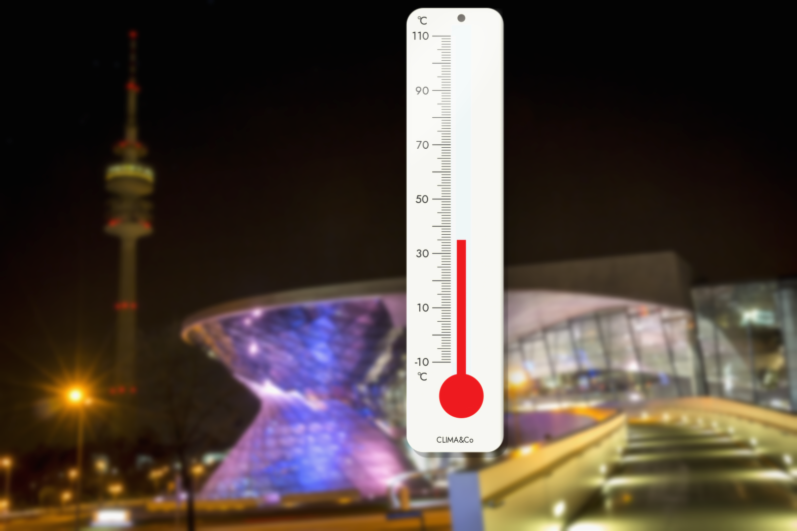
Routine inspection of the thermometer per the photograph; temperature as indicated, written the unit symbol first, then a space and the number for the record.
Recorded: °C 35
